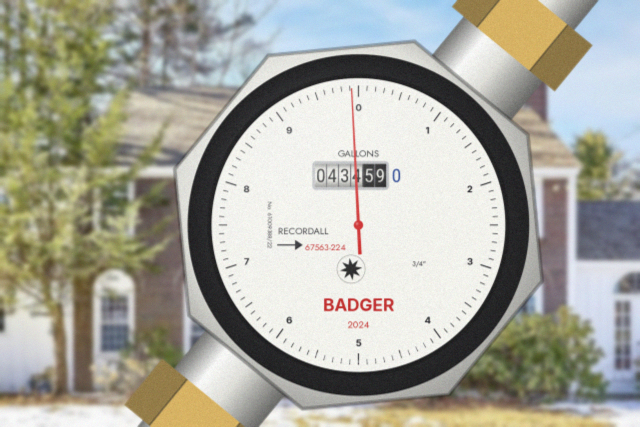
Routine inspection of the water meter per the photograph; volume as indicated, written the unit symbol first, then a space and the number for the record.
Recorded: gal 434589.9
